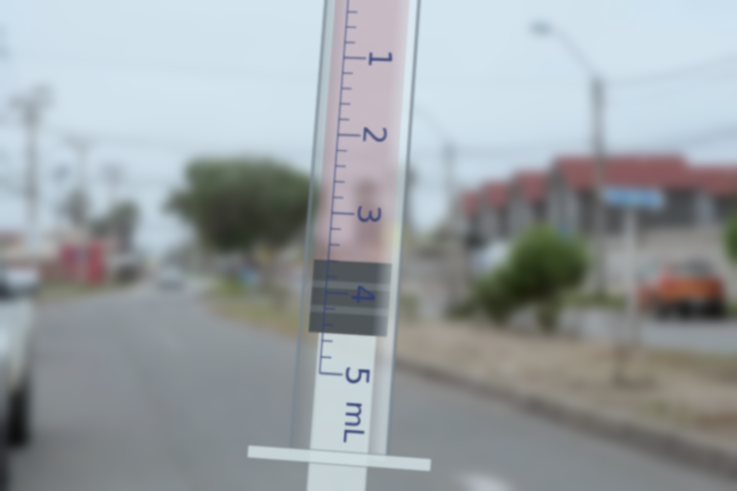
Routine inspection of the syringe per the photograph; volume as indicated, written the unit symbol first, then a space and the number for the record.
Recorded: mL 3.6
